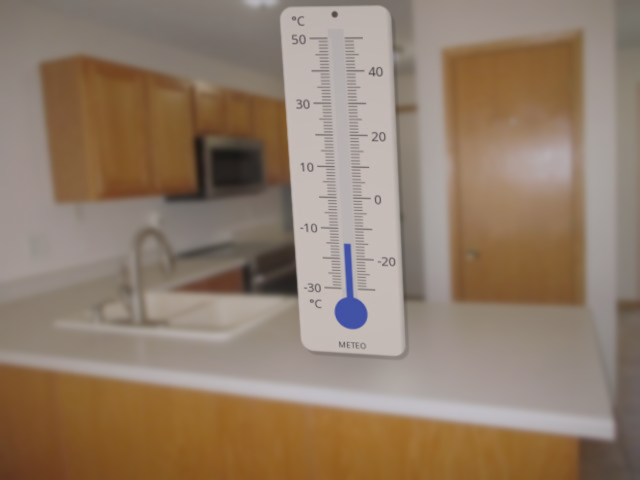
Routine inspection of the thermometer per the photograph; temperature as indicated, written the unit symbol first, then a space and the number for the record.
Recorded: °C -15
